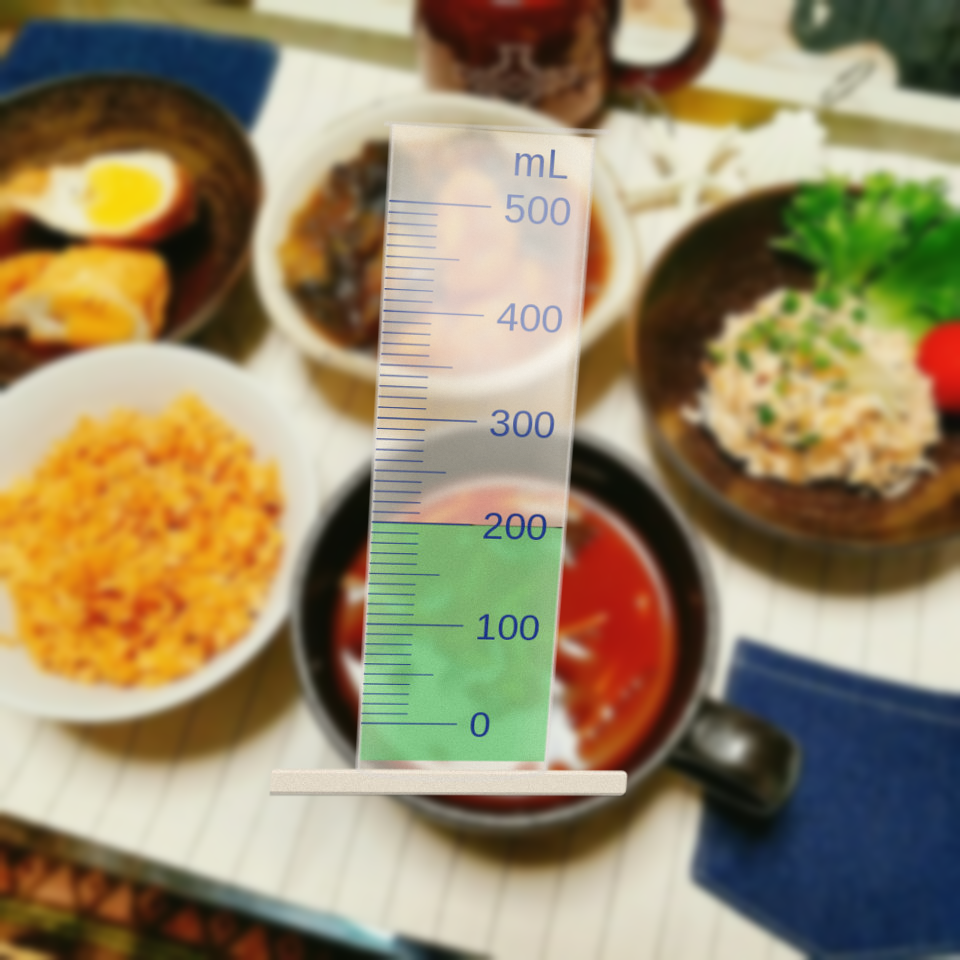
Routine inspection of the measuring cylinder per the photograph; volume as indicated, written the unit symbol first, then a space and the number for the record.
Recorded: mL 200
